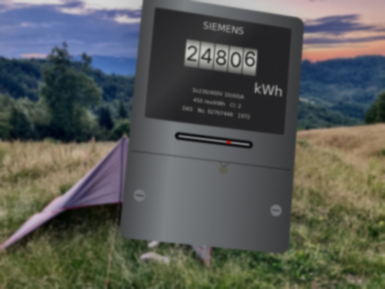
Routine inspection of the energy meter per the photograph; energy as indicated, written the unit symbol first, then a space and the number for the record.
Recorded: kWh 24806
